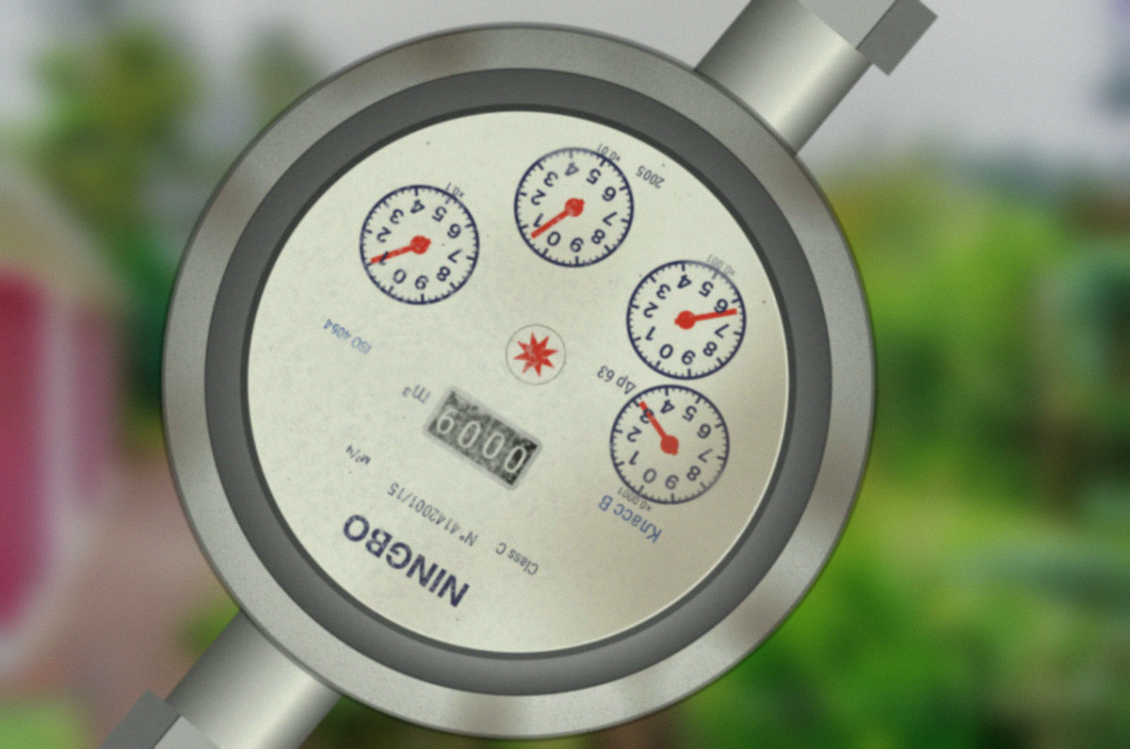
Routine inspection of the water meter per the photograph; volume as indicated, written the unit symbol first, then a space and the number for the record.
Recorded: m³ 9.1063
